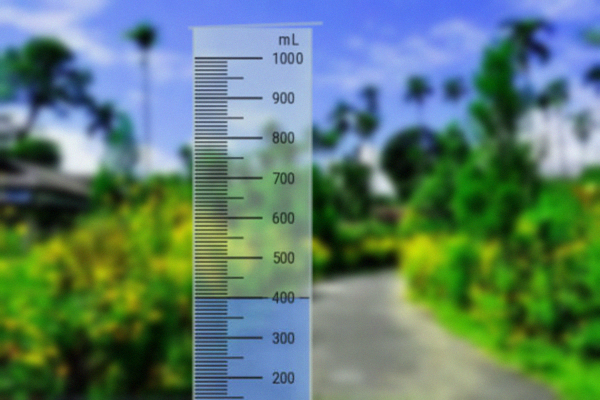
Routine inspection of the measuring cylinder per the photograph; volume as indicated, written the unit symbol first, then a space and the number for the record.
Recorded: mL 400
